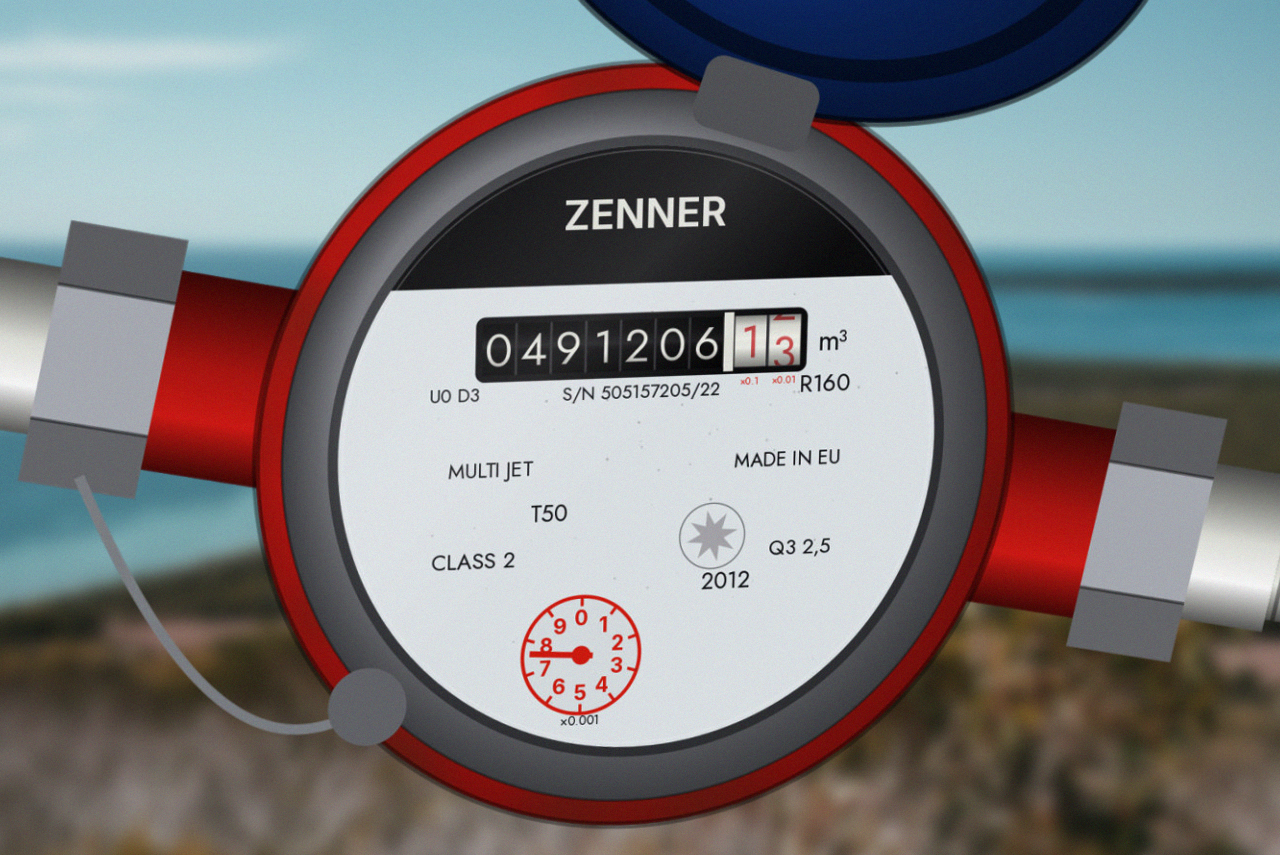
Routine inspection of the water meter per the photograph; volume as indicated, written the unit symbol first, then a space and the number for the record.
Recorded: m³ 491206.127
